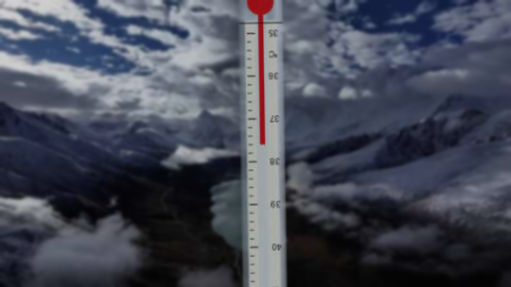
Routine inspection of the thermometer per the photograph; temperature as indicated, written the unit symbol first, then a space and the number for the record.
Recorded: °C 37.6
